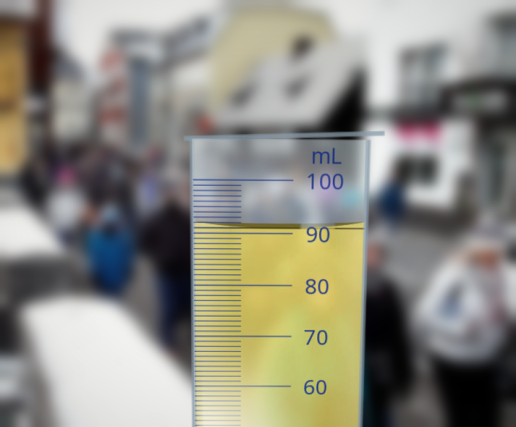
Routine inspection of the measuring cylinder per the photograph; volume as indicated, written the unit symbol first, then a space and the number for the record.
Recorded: mL 91
